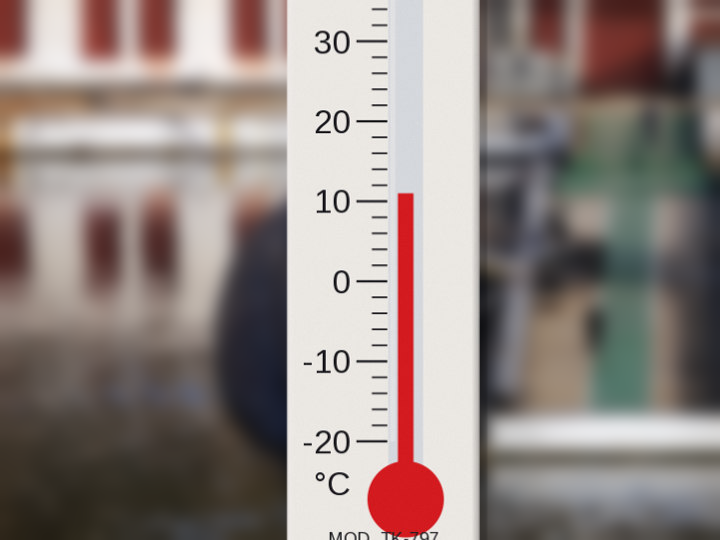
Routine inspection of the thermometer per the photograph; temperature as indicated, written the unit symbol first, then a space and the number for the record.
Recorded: °C 11
